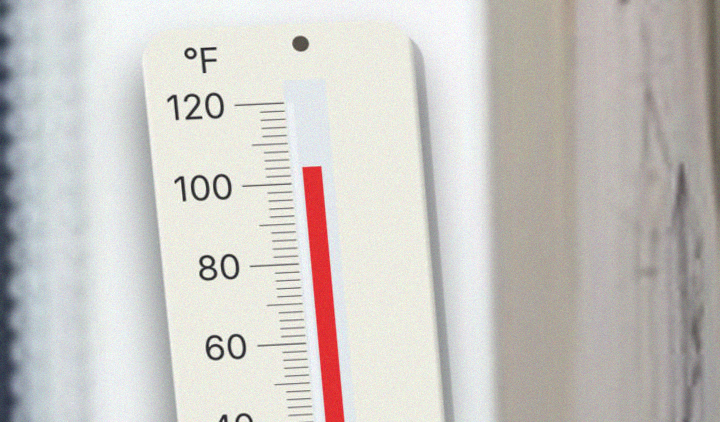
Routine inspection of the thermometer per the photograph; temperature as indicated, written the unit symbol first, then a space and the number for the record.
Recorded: °F 104
